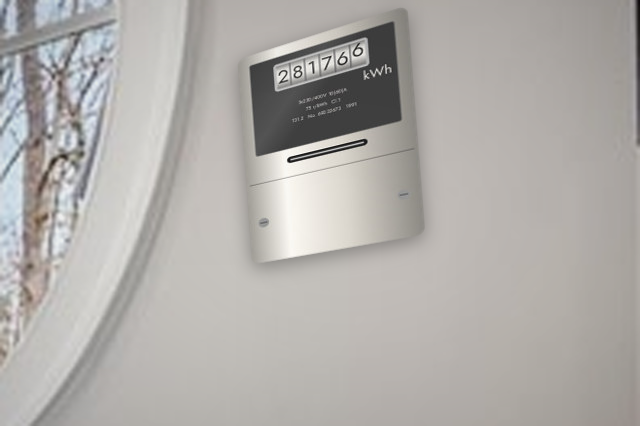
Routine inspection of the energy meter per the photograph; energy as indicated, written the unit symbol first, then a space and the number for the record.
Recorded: kWh 281766
